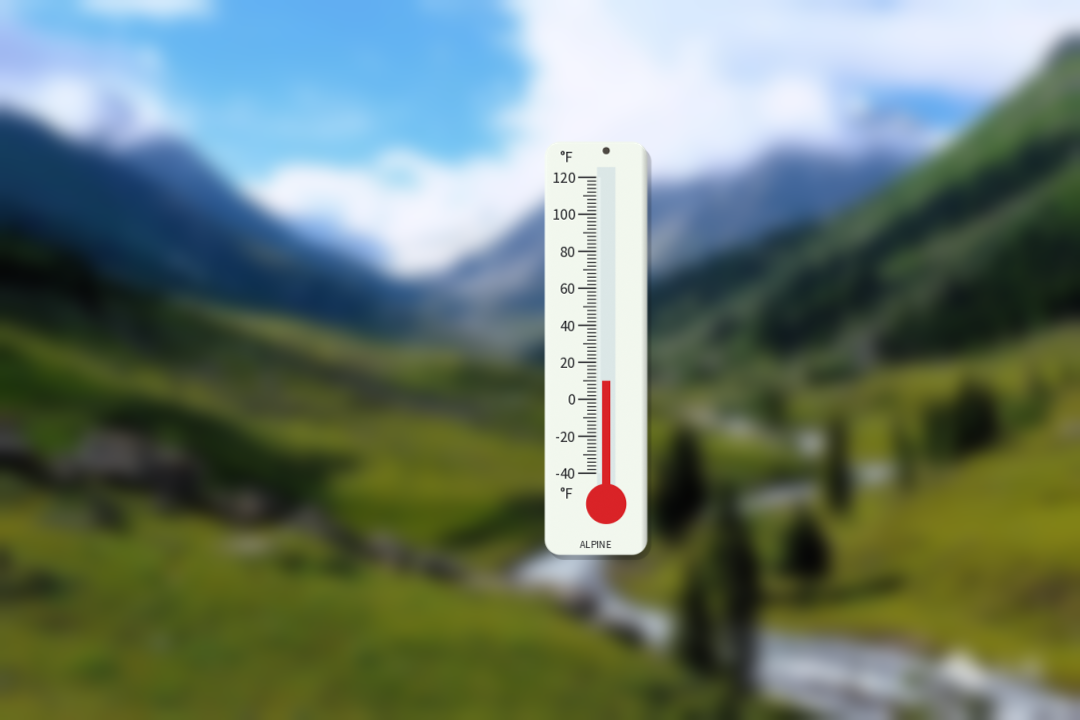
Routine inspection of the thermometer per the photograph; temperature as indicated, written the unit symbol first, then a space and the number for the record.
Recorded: °F 10
